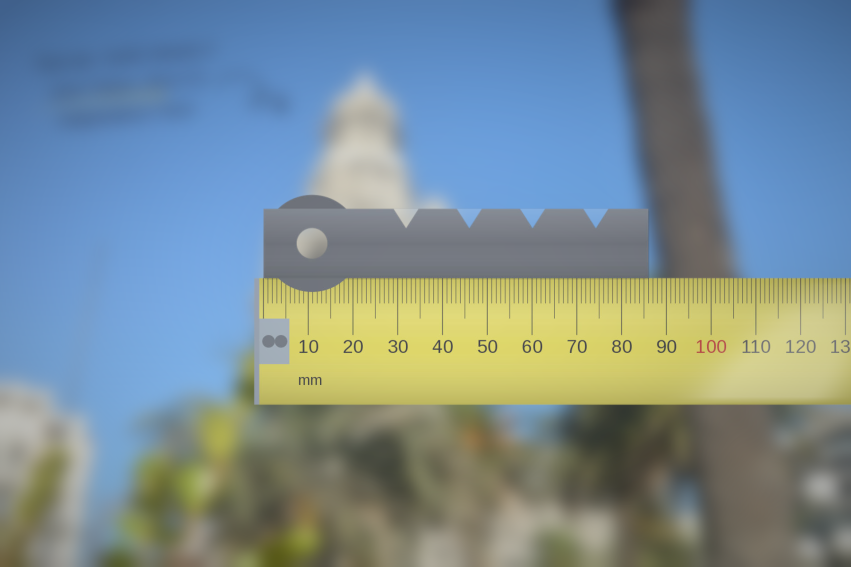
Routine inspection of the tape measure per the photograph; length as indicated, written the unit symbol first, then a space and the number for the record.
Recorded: mm 86
